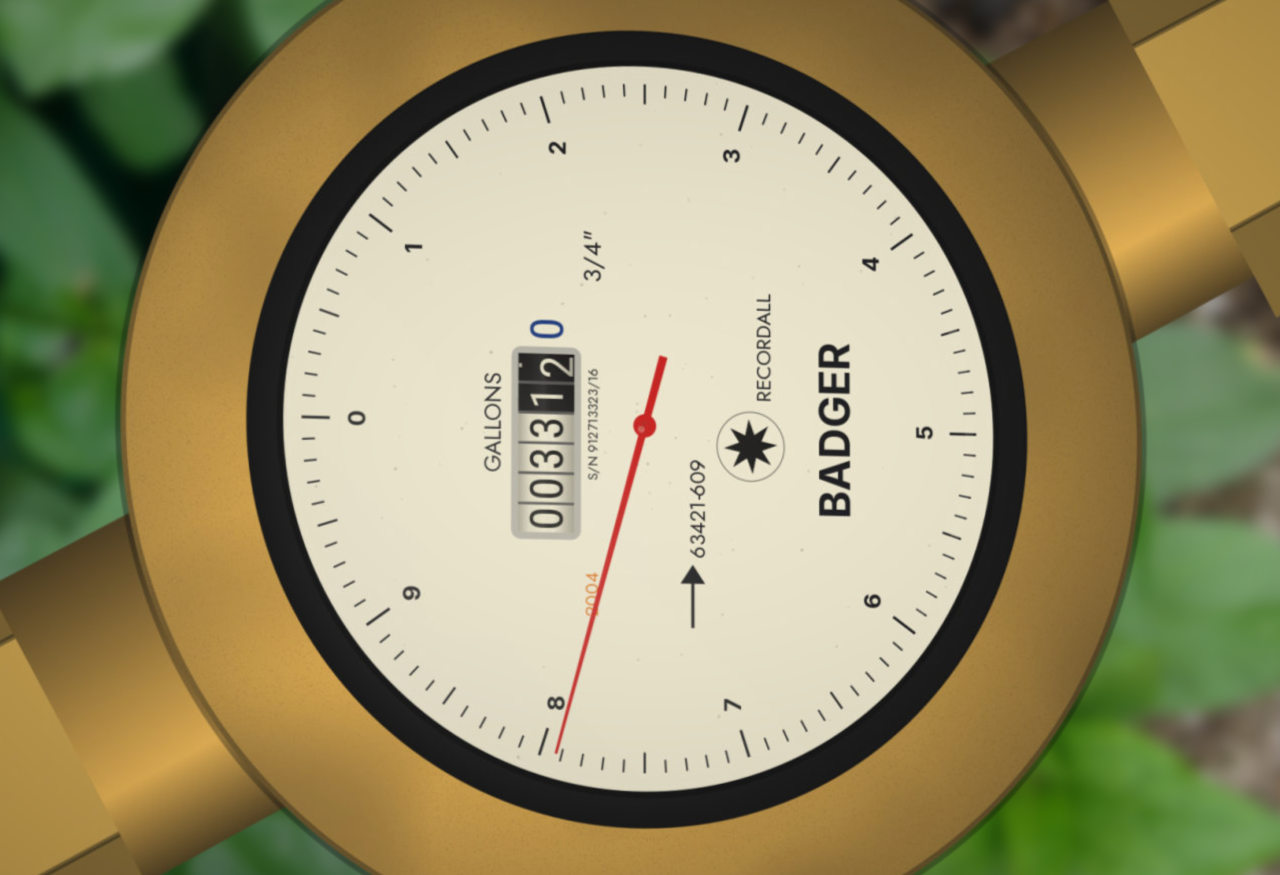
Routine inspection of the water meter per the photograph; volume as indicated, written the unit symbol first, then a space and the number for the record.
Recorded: gal 33117.9
